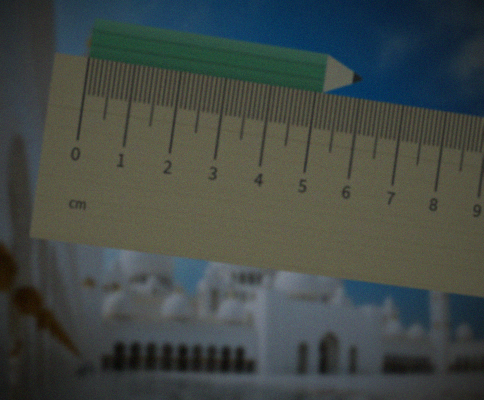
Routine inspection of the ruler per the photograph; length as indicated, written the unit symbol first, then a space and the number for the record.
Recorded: cm 6
